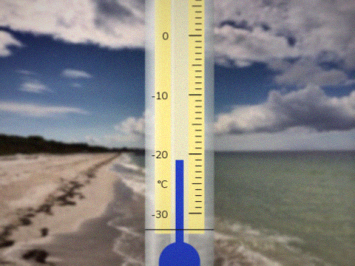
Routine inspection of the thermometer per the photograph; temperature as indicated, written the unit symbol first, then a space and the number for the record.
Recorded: °C -21
